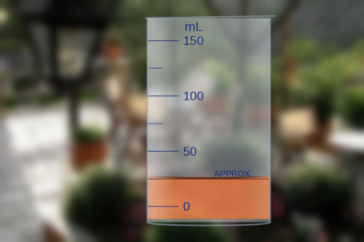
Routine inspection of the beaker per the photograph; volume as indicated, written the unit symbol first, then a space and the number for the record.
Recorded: mL 25
